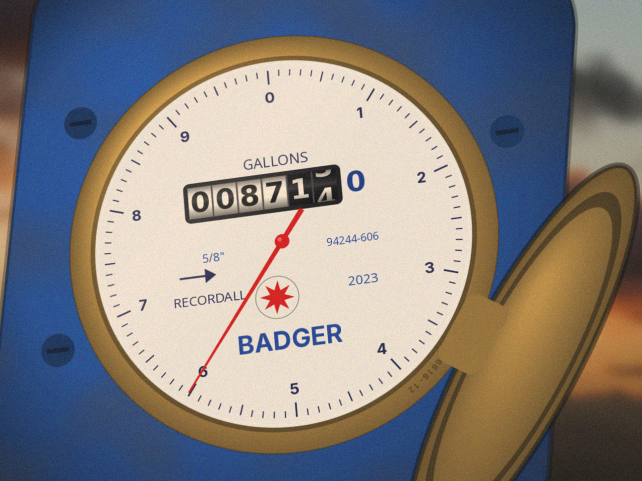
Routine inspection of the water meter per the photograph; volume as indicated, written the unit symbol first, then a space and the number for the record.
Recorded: gal 87136.0
